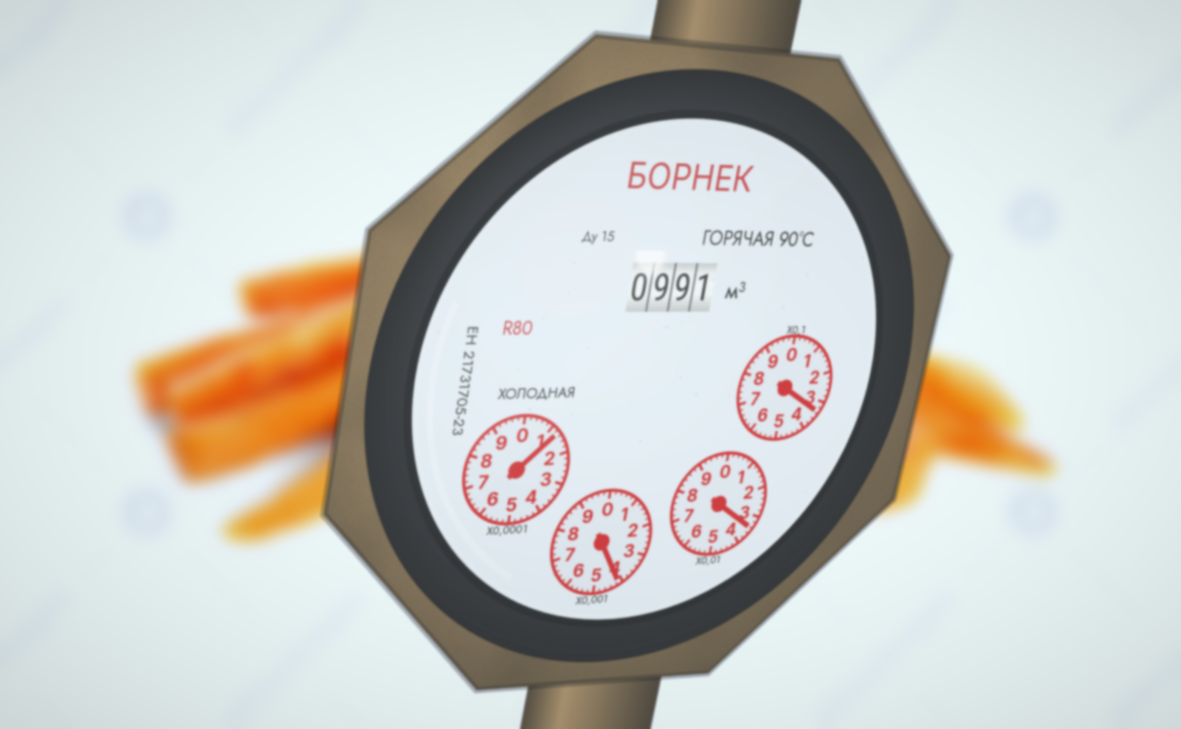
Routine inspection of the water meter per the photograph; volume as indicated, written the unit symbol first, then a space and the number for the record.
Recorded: m³ 991.3341
